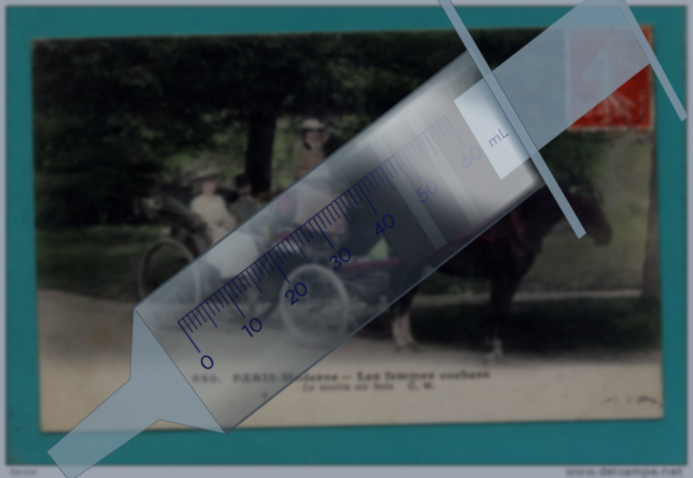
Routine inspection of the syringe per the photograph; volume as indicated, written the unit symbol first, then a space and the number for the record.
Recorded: mL 39
